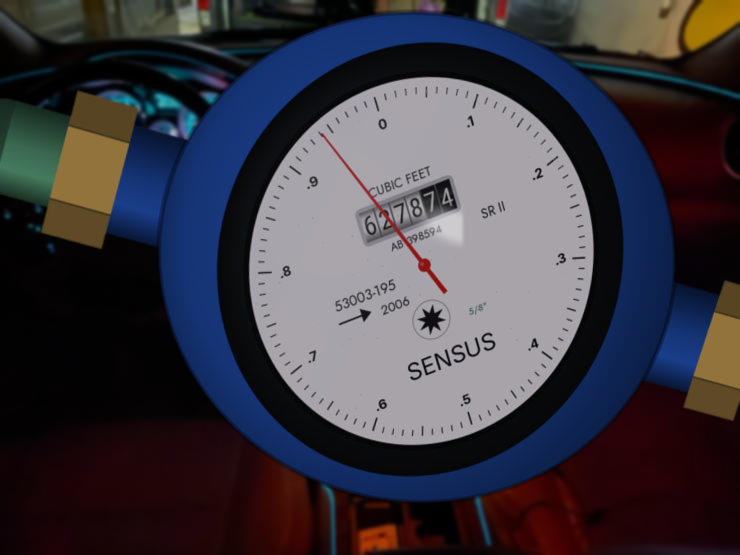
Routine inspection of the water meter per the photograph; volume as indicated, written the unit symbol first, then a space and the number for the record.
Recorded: ft³ 627873.94
